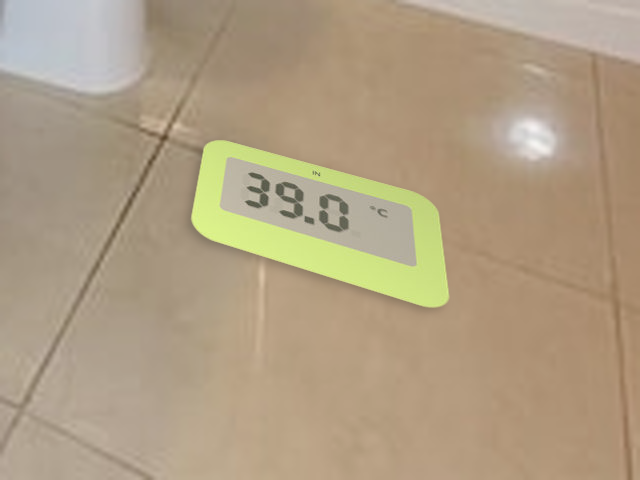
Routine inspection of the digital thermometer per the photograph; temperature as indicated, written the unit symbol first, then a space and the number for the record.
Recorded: °C 39.0
